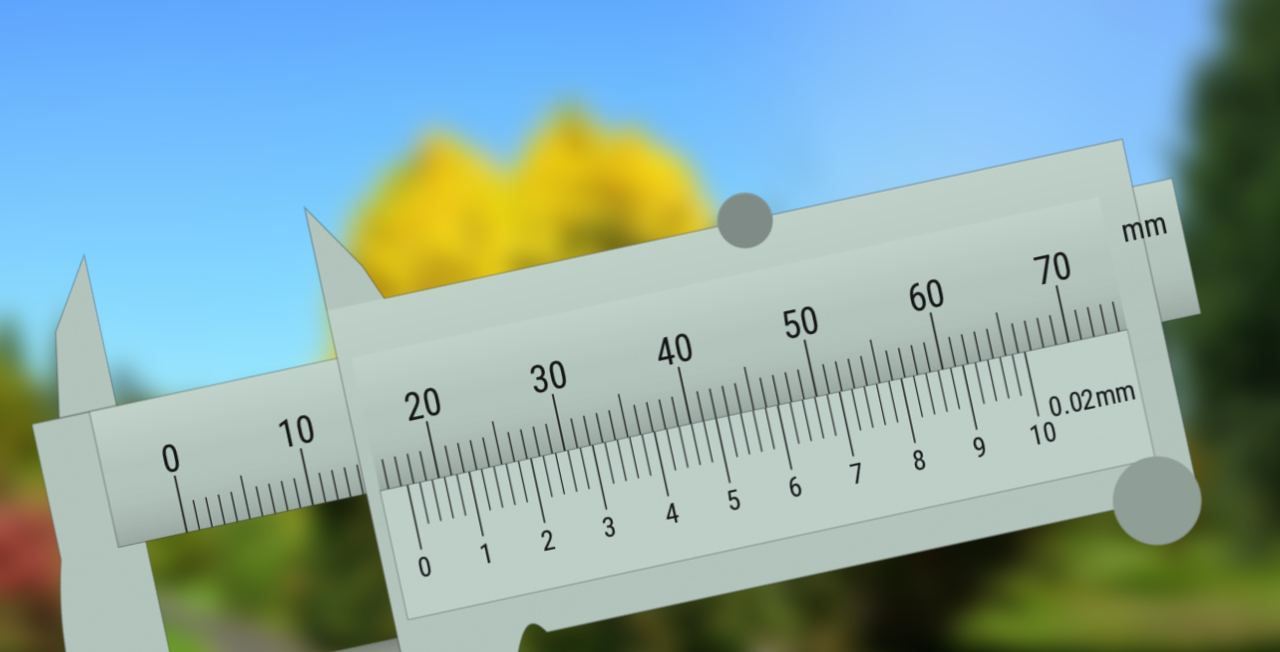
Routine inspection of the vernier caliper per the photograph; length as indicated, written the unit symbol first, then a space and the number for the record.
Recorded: mm 17.5
